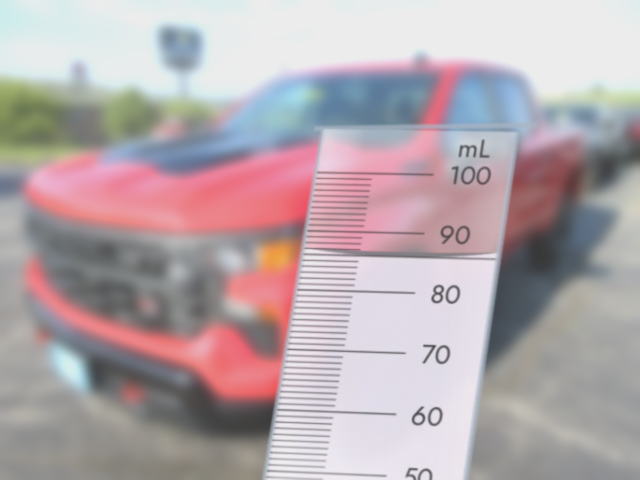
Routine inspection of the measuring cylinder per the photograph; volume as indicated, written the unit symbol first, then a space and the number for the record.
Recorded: mL 86
